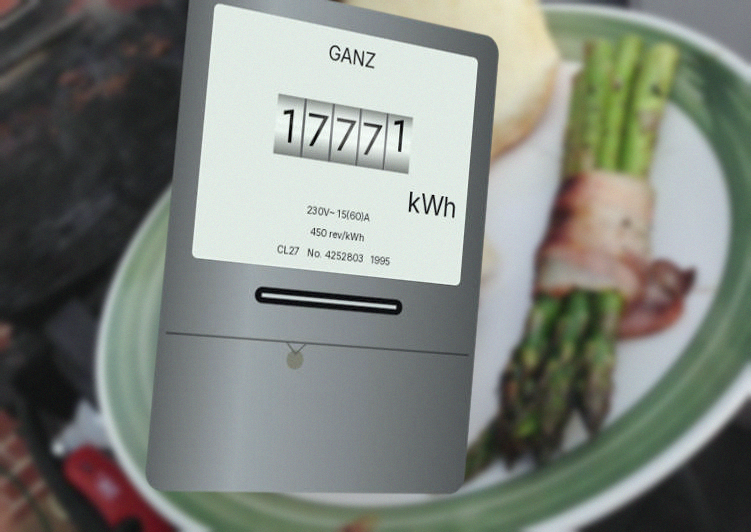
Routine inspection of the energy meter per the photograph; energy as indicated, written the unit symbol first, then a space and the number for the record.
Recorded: kWh 17771
